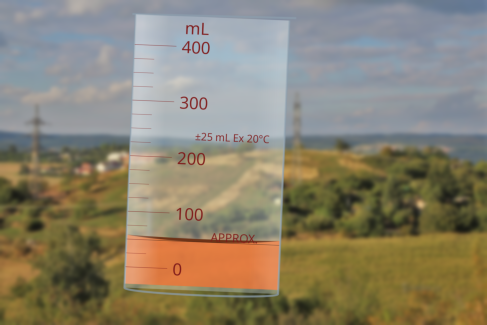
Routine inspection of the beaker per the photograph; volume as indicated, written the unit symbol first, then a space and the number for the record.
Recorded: mL 50
